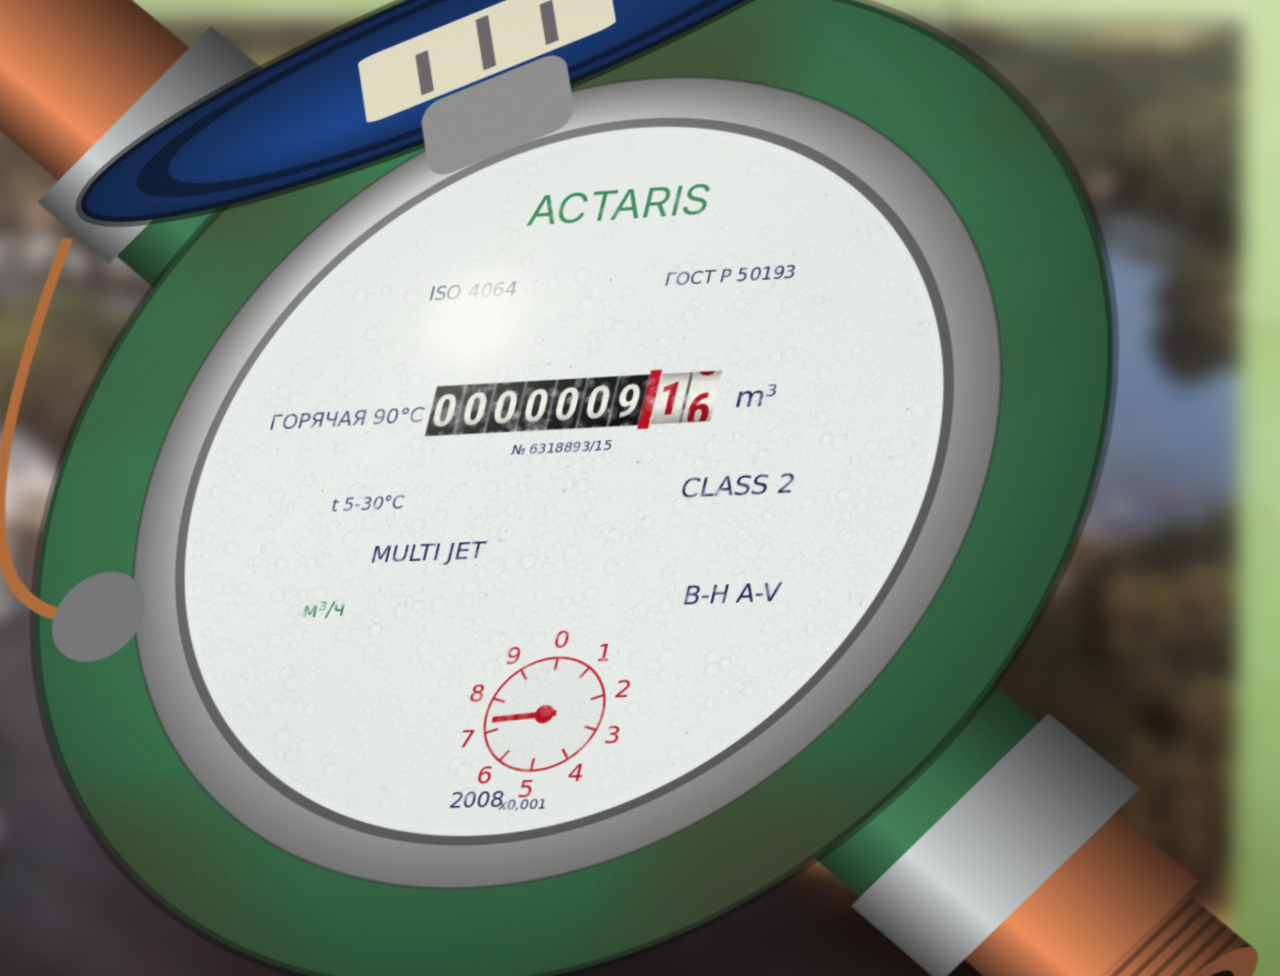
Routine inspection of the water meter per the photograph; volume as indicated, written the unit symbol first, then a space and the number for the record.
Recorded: m³ 9.157
